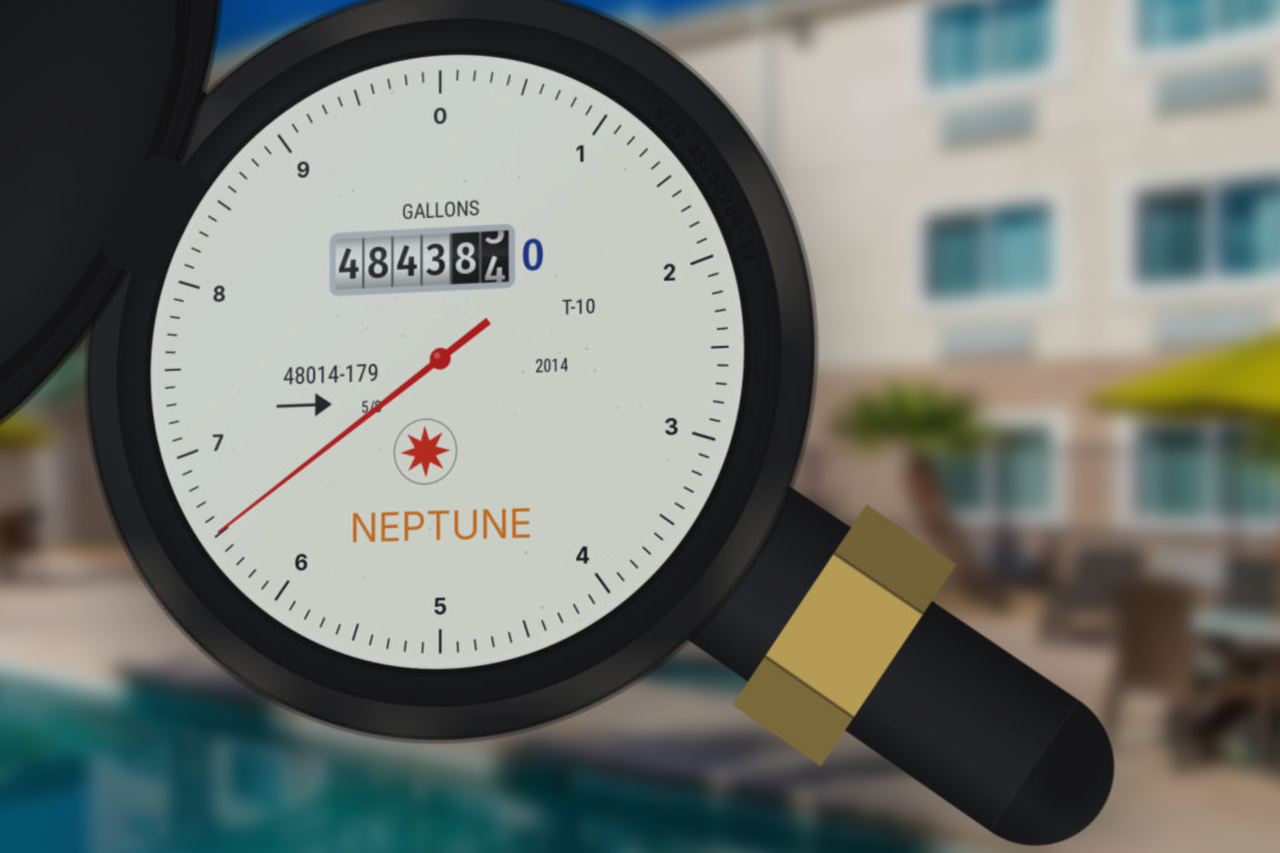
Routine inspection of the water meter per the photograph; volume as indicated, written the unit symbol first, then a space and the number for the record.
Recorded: gal 4843836.5
